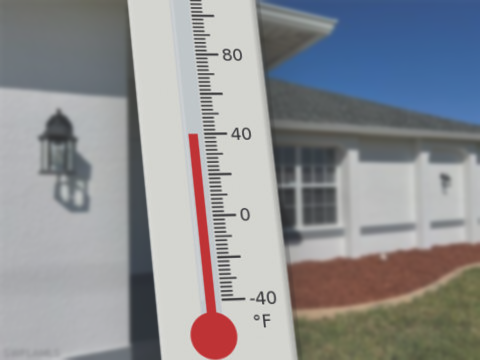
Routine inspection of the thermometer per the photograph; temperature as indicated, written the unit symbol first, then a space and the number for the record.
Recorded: °F 40
